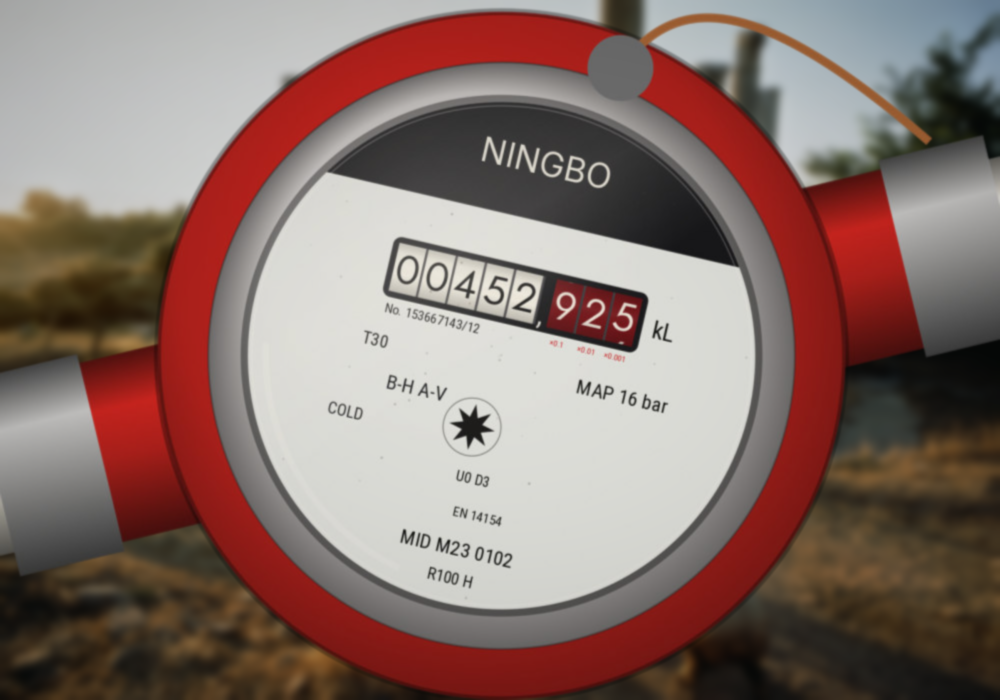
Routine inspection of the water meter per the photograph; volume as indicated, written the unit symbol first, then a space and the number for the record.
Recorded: kL 452.925
